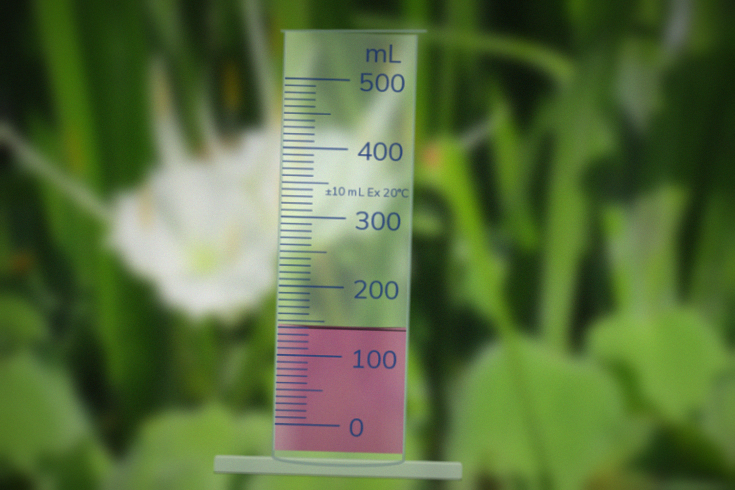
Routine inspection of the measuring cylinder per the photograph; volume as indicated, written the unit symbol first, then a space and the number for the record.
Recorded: mL 140
